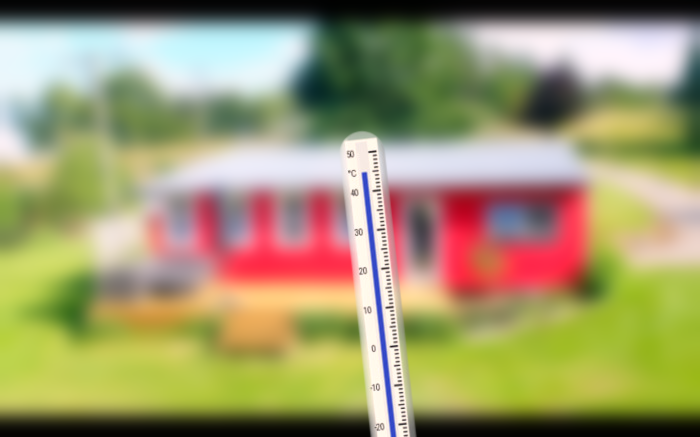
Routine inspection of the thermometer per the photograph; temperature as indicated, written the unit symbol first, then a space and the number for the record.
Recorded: °C 45
